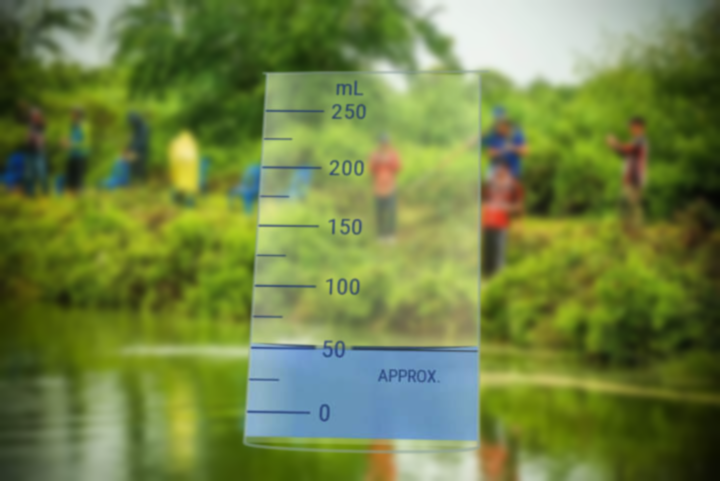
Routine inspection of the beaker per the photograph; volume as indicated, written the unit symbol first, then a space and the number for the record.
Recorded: mL 50
